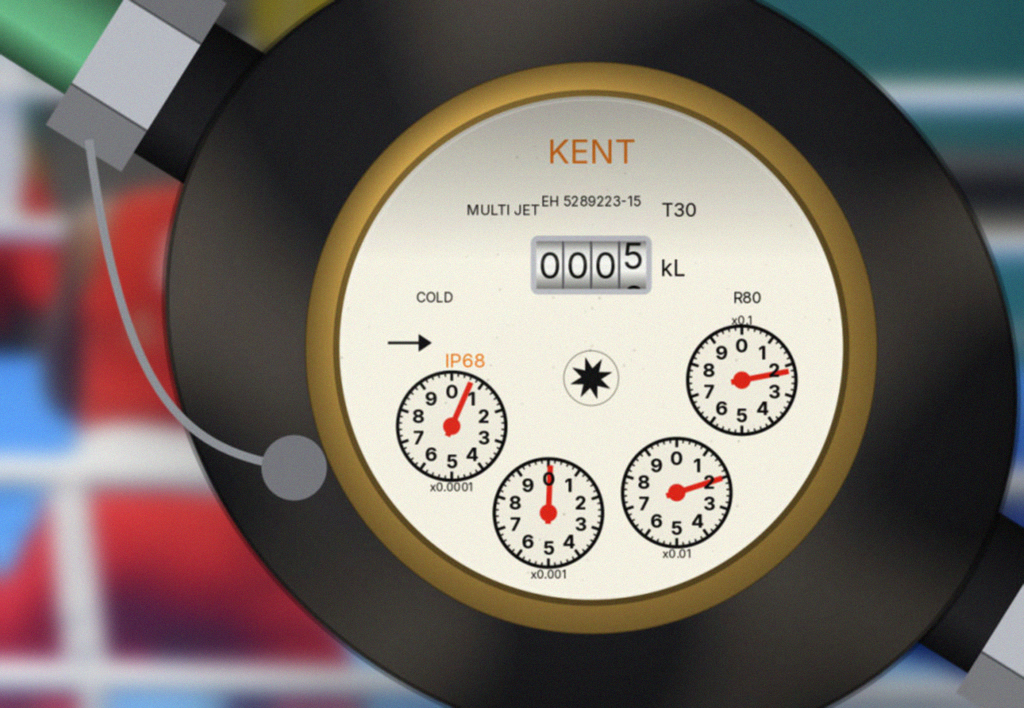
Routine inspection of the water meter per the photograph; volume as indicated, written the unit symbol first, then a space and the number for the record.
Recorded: kL 5.2200
